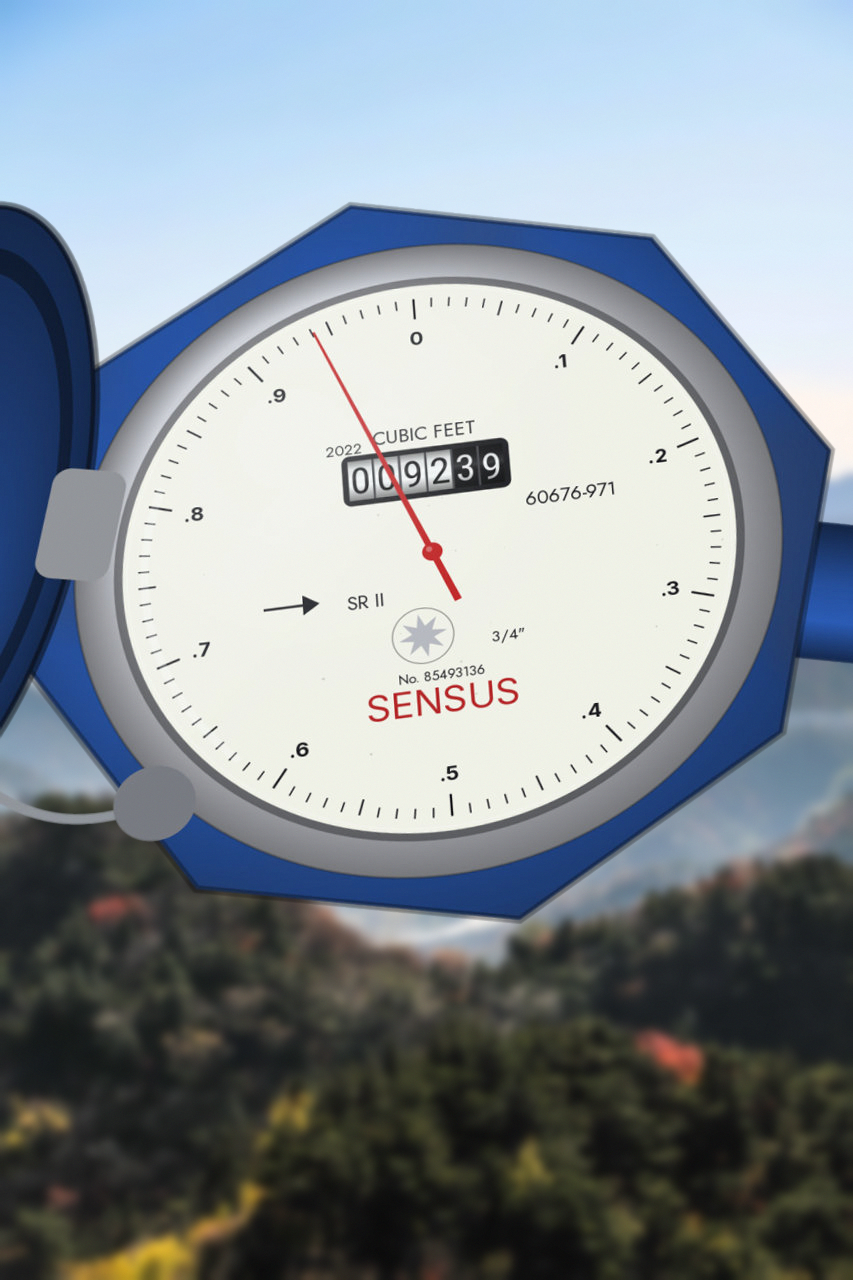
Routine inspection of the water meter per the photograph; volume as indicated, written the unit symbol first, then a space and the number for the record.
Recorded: ft³ 9238.94
